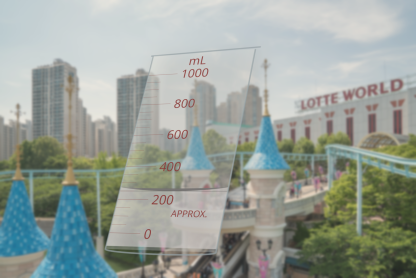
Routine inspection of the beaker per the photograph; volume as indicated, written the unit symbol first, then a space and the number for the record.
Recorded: mL 250
